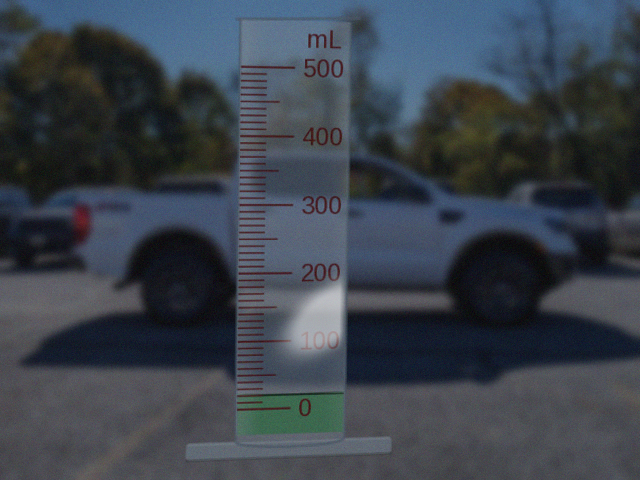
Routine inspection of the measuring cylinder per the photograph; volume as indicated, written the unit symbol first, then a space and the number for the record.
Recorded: mL 20
